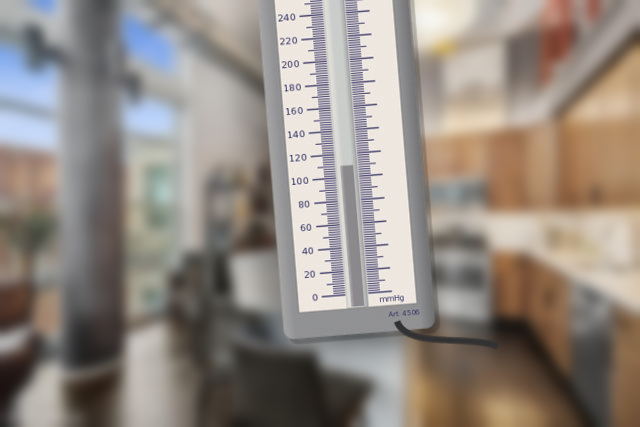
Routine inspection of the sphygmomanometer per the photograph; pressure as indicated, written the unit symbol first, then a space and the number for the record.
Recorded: mmHg 110
